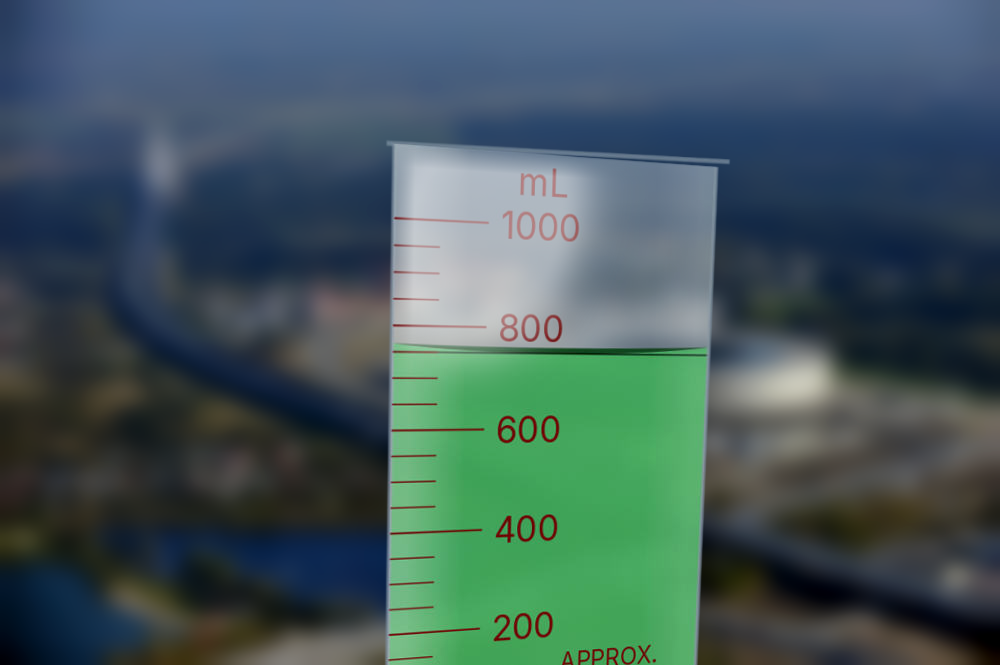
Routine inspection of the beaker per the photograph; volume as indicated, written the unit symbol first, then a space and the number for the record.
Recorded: mL 750
